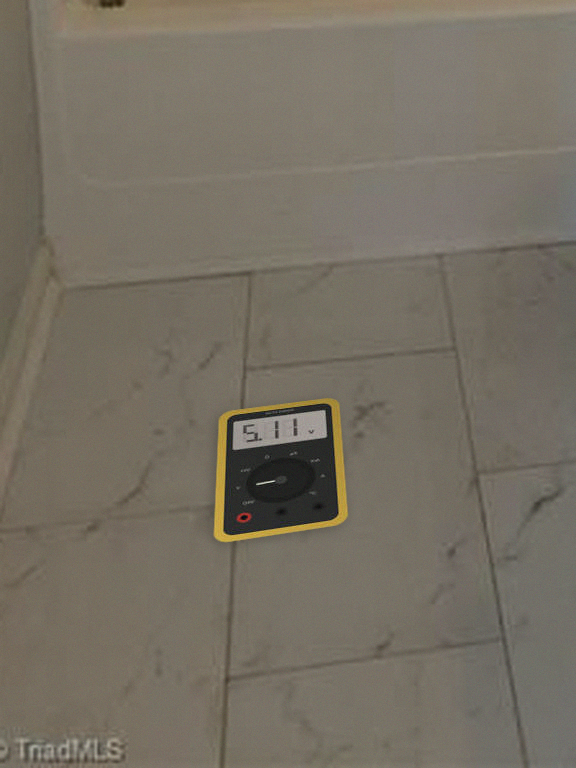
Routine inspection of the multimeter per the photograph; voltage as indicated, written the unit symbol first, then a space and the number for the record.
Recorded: V 5.11
